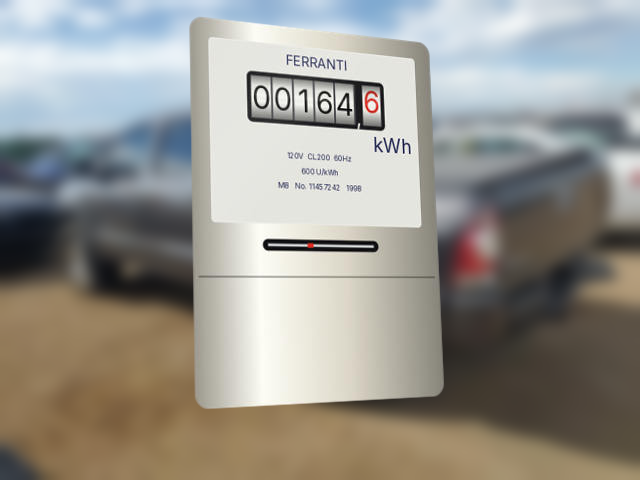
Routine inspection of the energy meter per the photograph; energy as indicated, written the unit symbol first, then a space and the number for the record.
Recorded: kWh 164.6
